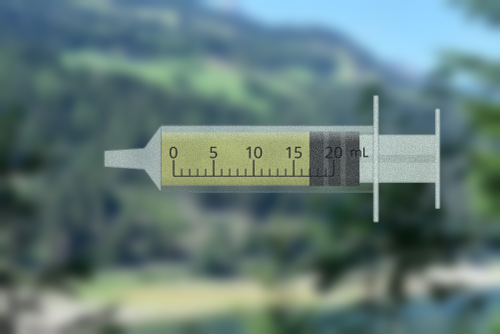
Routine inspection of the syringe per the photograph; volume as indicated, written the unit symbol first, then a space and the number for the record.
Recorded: mL 17
